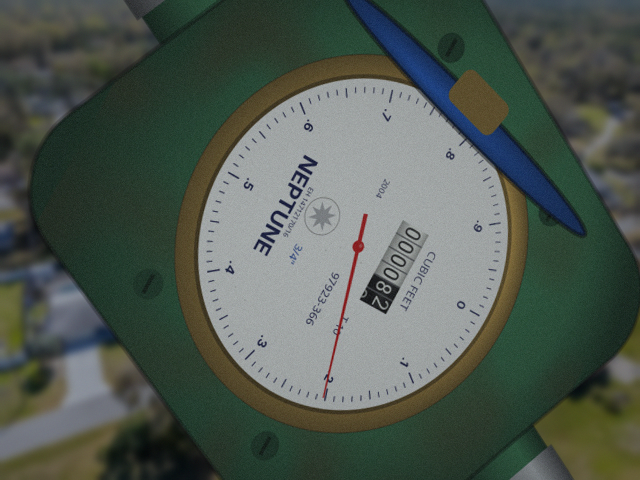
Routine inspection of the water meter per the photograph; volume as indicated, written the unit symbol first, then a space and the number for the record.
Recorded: ft³ 82.20
